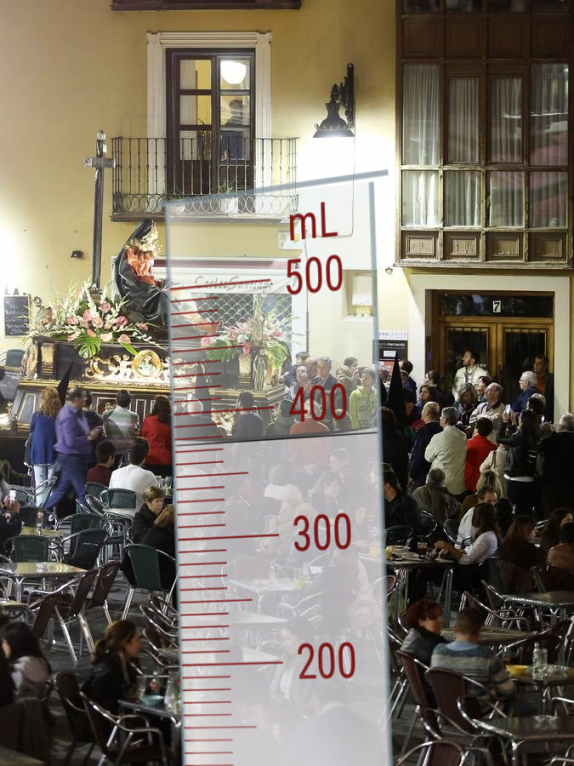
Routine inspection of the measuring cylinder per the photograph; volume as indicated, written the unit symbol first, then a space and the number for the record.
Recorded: mL 375
